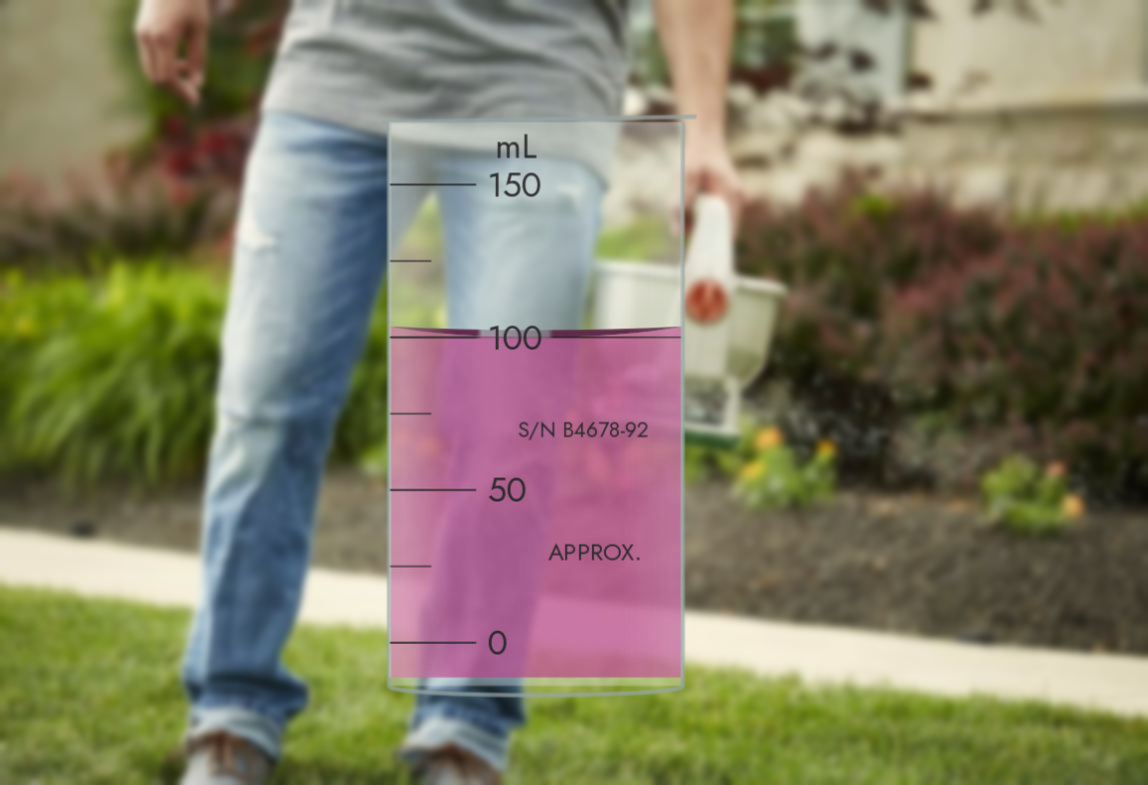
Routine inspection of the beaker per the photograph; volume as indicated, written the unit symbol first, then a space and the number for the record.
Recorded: mL 100
